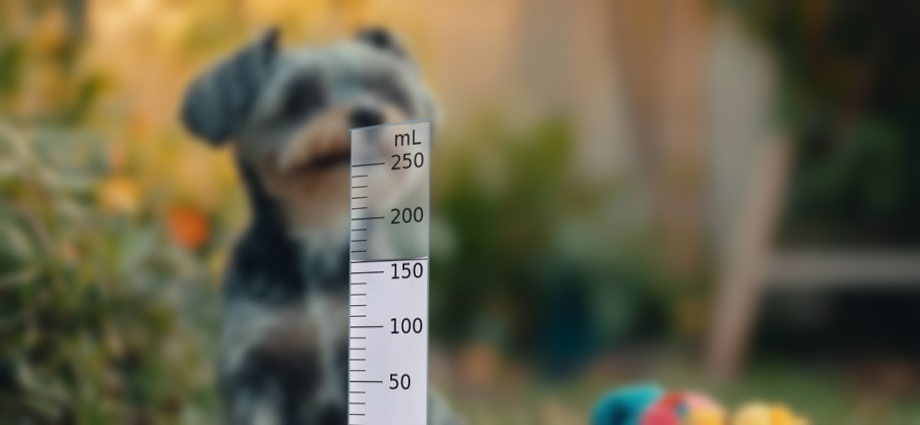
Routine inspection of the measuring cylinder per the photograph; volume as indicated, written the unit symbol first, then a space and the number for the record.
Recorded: mL 160
